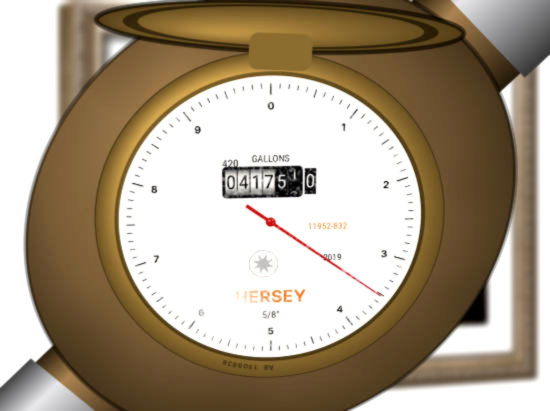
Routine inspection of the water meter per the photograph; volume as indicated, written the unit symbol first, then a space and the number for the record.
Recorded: gal 417513.5
